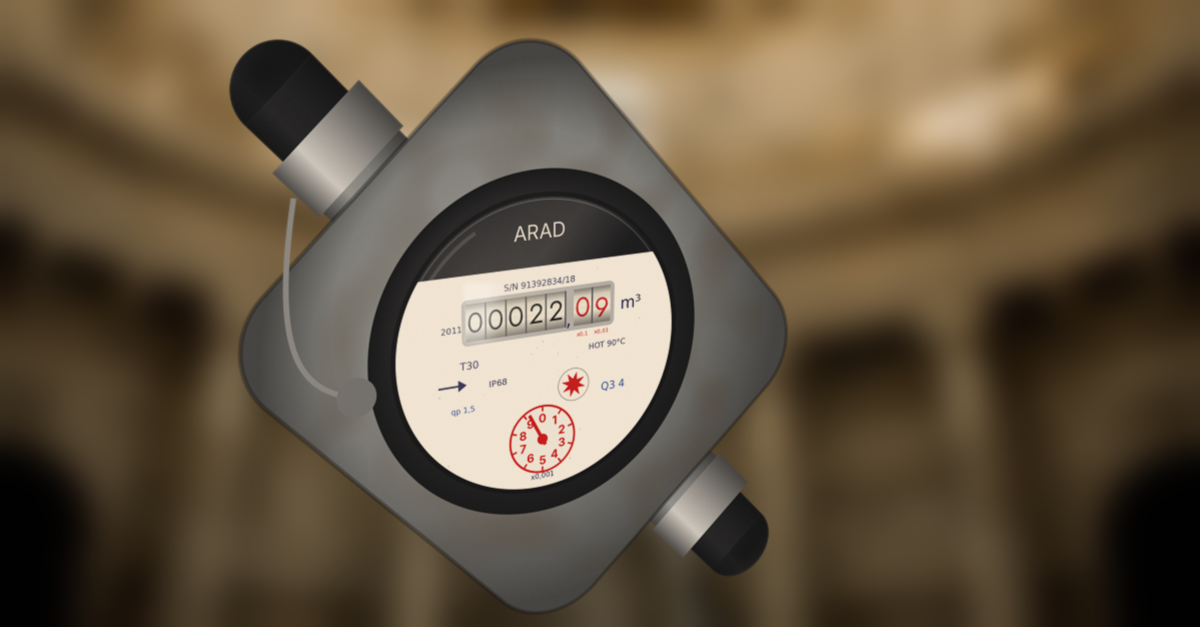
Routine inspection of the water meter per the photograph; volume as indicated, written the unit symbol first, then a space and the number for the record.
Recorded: m³ 22.089
